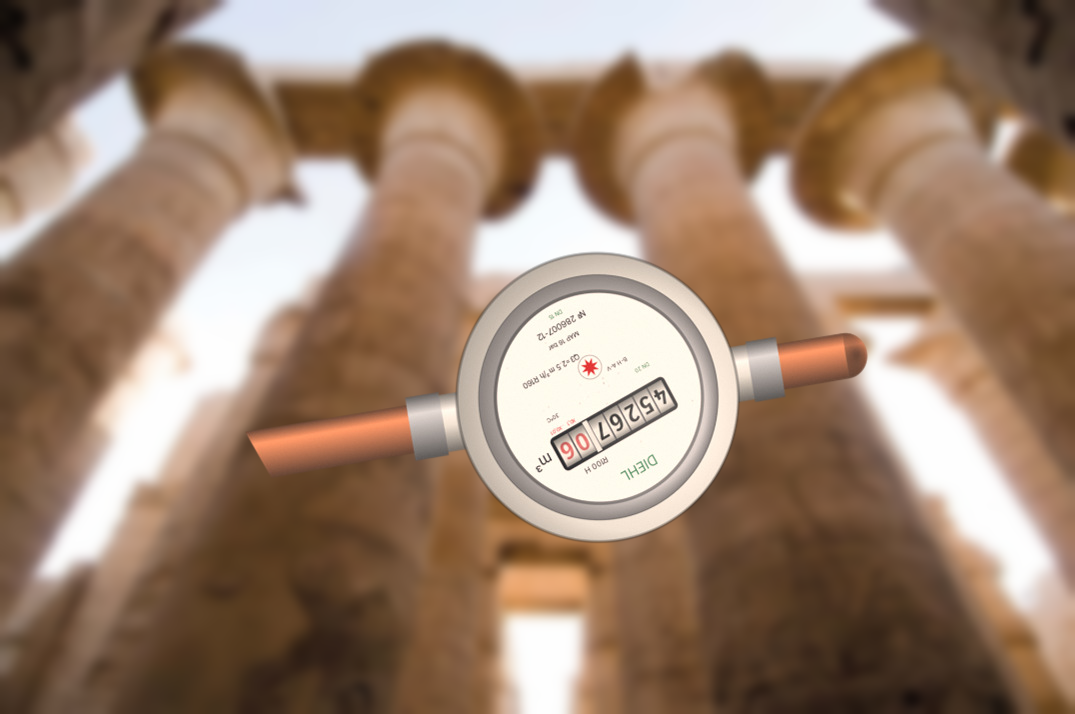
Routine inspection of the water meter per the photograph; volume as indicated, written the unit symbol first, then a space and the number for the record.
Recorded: m³ 45267.06
